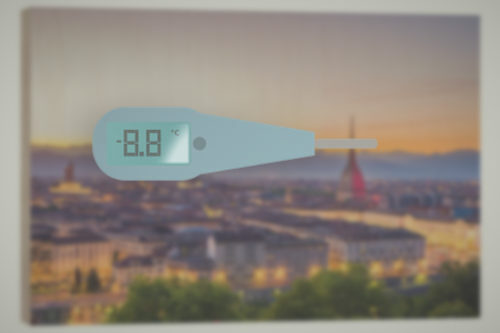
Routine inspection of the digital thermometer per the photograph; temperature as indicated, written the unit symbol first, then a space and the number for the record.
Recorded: °C -8.8
